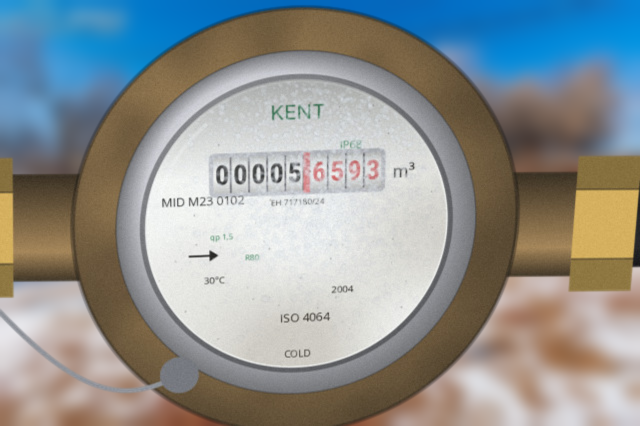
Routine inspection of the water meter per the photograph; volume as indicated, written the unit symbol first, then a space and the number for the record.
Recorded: m³ 5.6593
